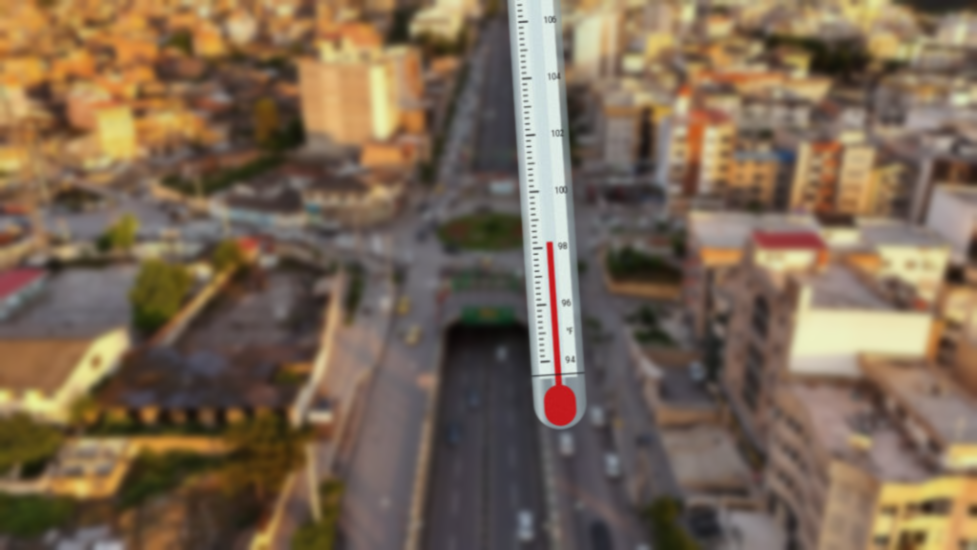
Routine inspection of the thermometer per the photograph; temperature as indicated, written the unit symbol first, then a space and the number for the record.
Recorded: °F 98.2
